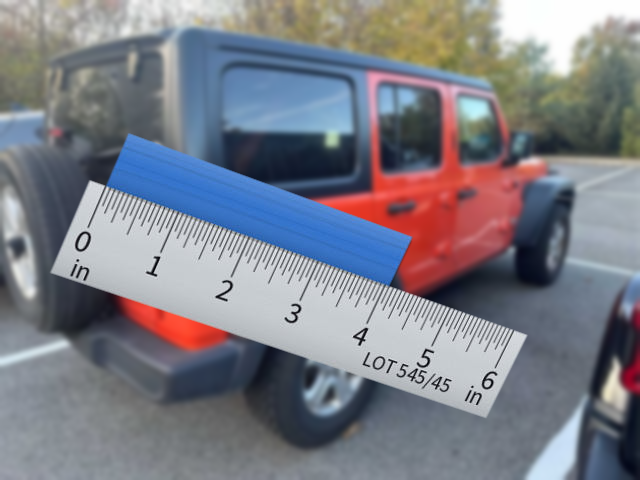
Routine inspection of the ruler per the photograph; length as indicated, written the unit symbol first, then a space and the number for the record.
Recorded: in 4.0625
